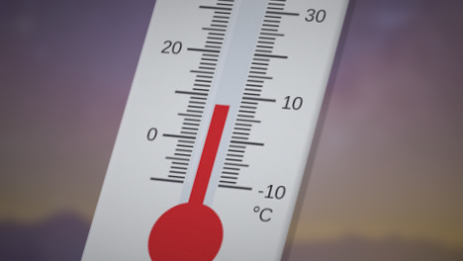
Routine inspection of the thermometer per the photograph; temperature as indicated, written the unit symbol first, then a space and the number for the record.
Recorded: °C 8
